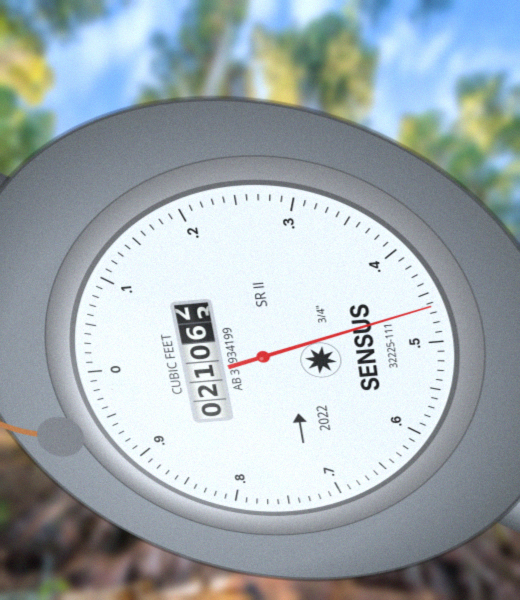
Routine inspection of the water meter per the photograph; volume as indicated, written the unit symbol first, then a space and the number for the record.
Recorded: ft³ 21062.46
